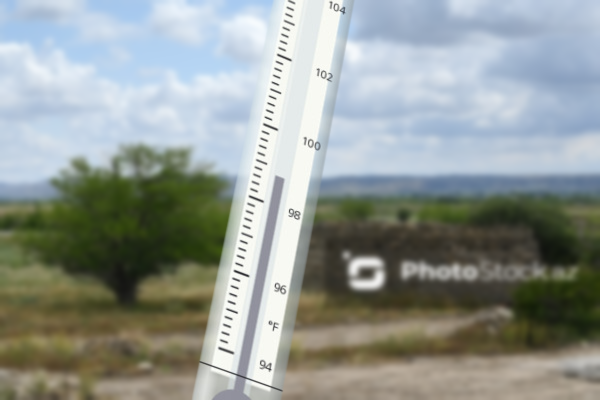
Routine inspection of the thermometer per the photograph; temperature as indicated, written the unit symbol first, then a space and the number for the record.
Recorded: °F 98.8
